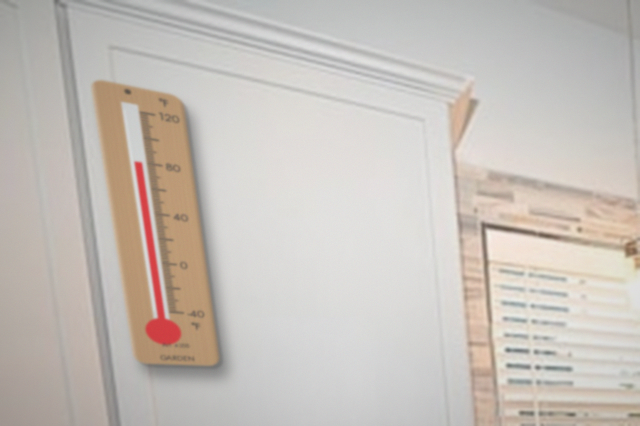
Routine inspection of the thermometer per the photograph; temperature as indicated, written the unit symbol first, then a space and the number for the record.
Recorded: °F 80
